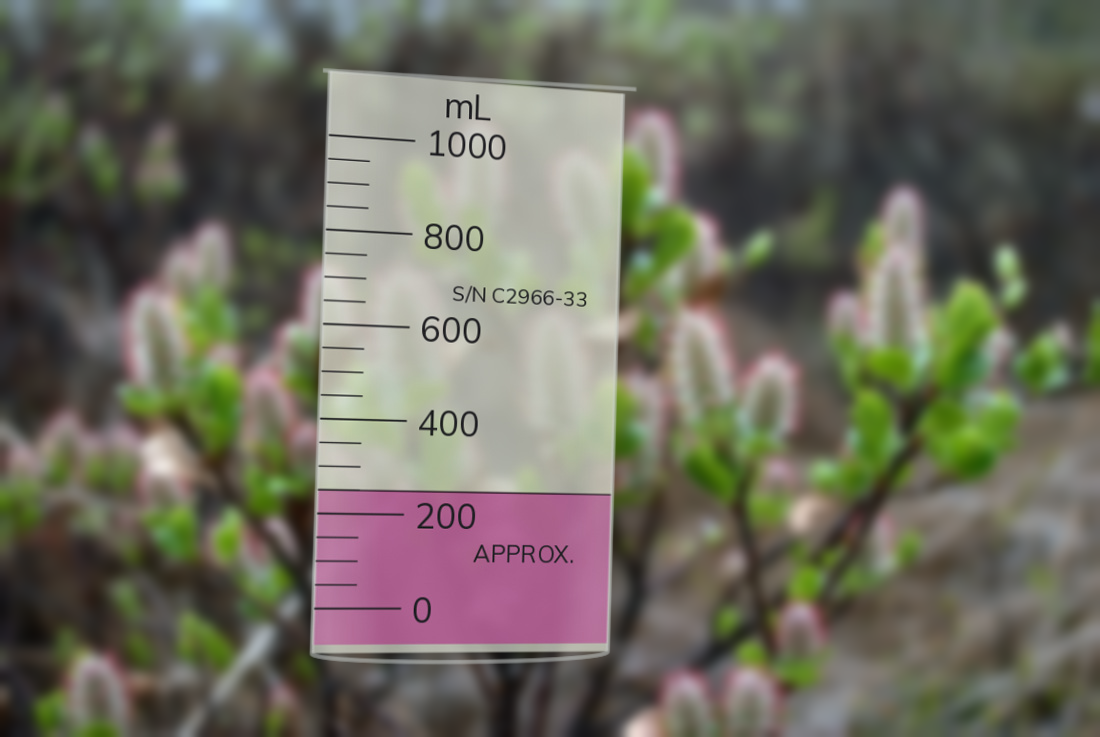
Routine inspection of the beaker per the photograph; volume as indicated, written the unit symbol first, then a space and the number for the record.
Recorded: mL 250
